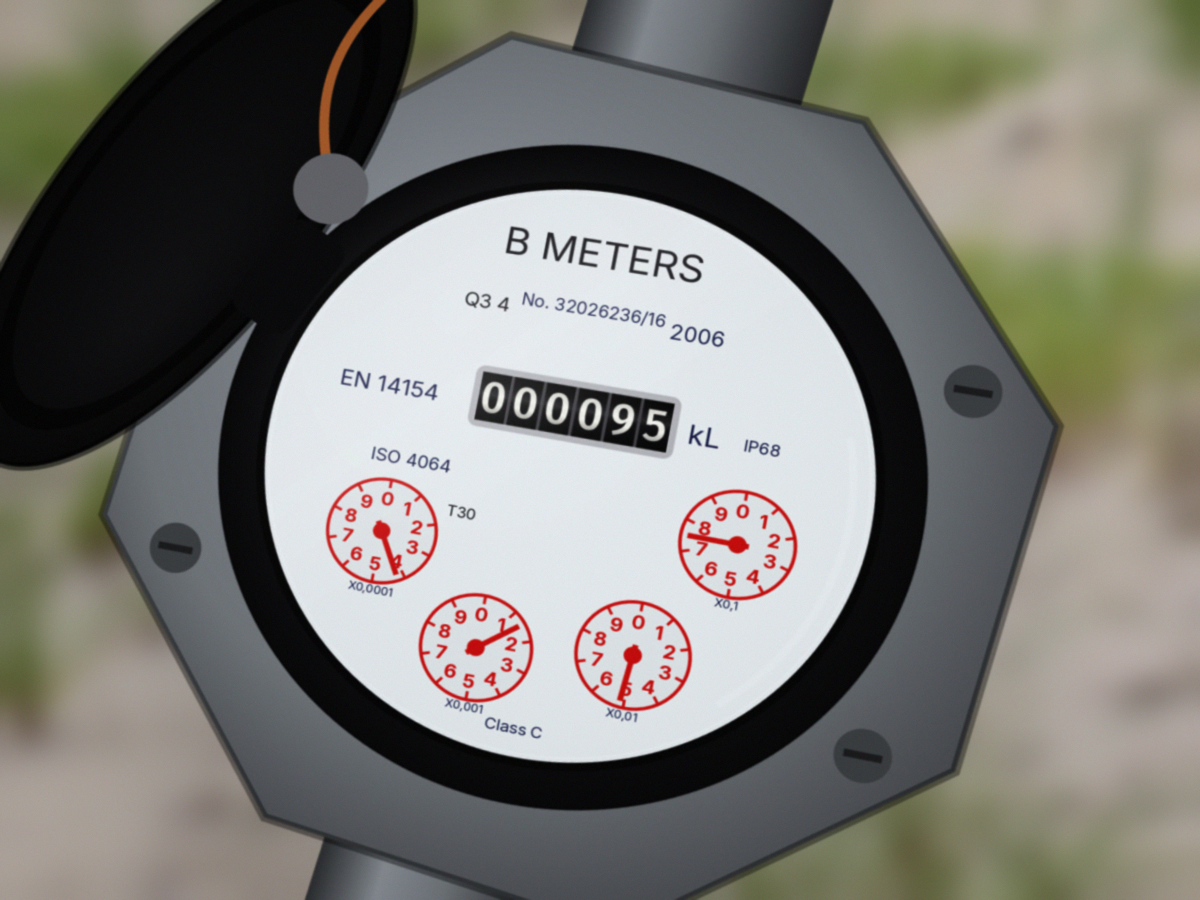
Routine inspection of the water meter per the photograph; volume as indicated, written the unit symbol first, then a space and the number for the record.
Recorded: kL 95.7514
